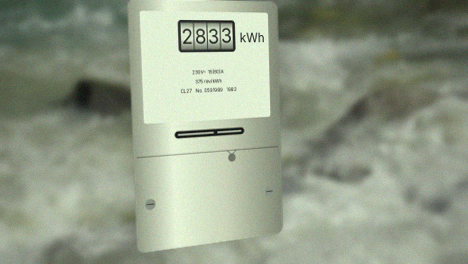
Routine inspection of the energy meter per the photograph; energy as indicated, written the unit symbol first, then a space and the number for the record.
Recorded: kWh 2833
